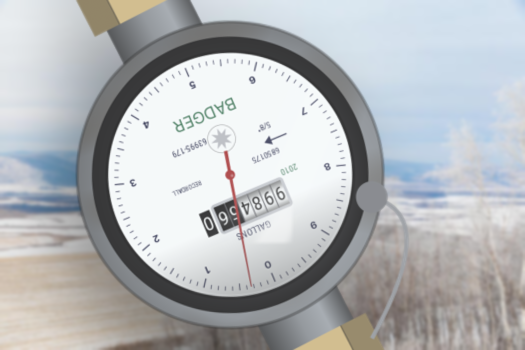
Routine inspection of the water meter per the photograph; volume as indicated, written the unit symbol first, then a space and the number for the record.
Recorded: gal 9984560.3
